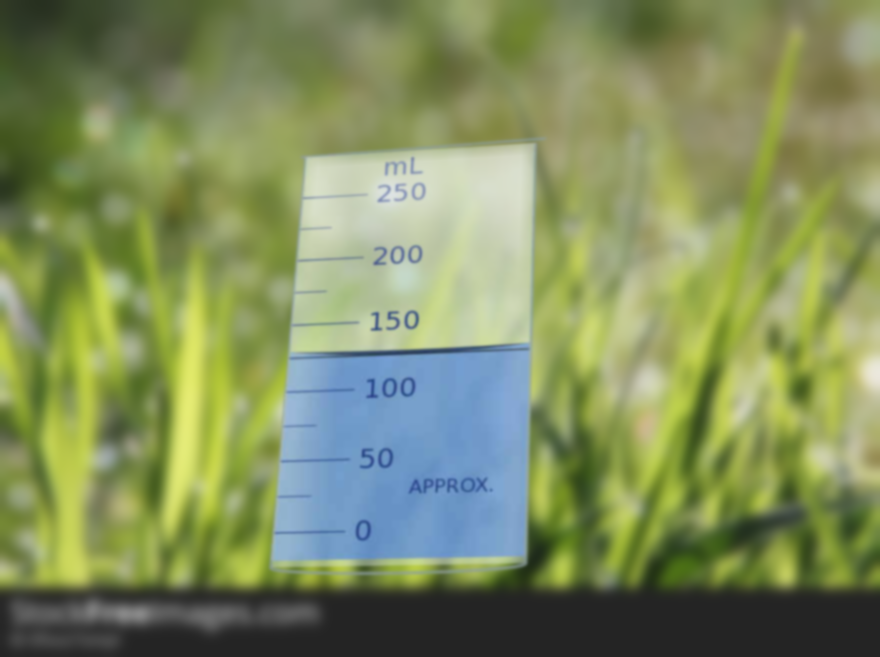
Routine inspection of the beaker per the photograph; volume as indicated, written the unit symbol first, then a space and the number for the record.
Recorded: mL 125
